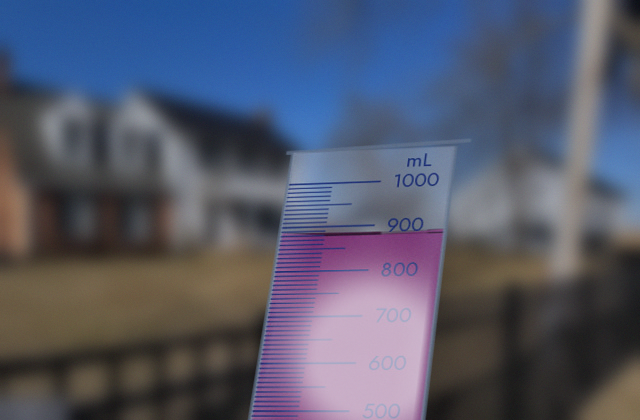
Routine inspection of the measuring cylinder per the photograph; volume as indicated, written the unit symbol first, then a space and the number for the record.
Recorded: mL 880
